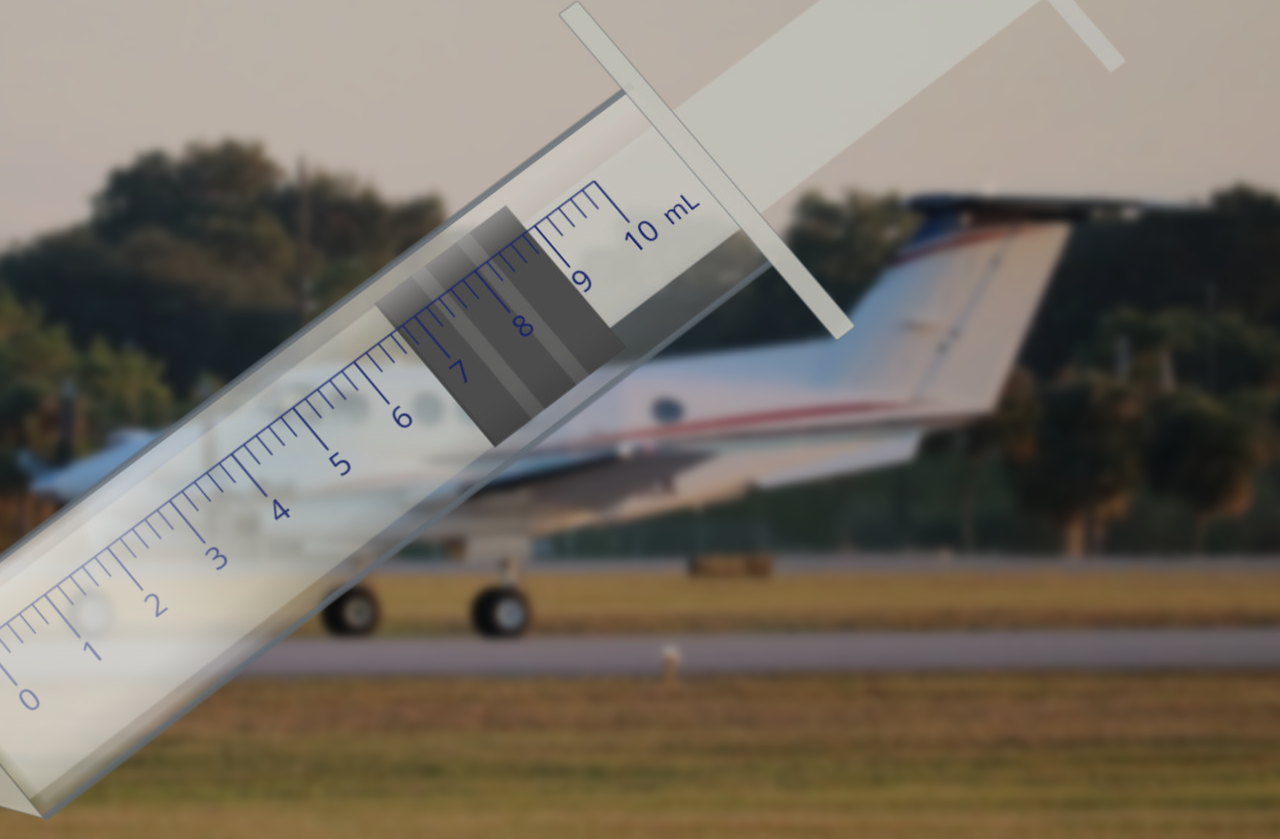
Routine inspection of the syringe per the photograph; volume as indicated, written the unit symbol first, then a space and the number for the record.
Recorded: mL 6.7
